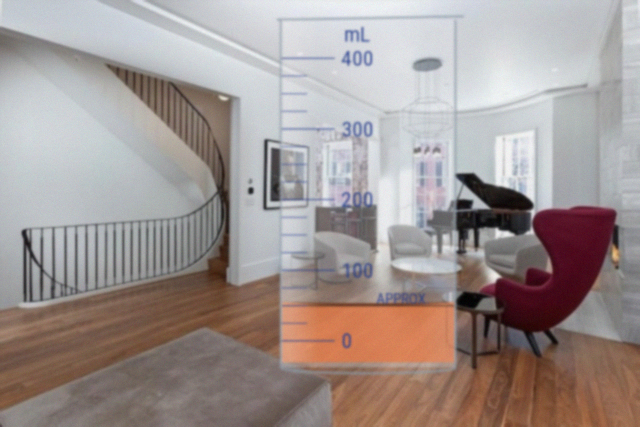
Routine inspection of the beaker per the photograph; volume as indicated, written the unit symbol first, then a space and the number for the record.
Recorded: mL 50
